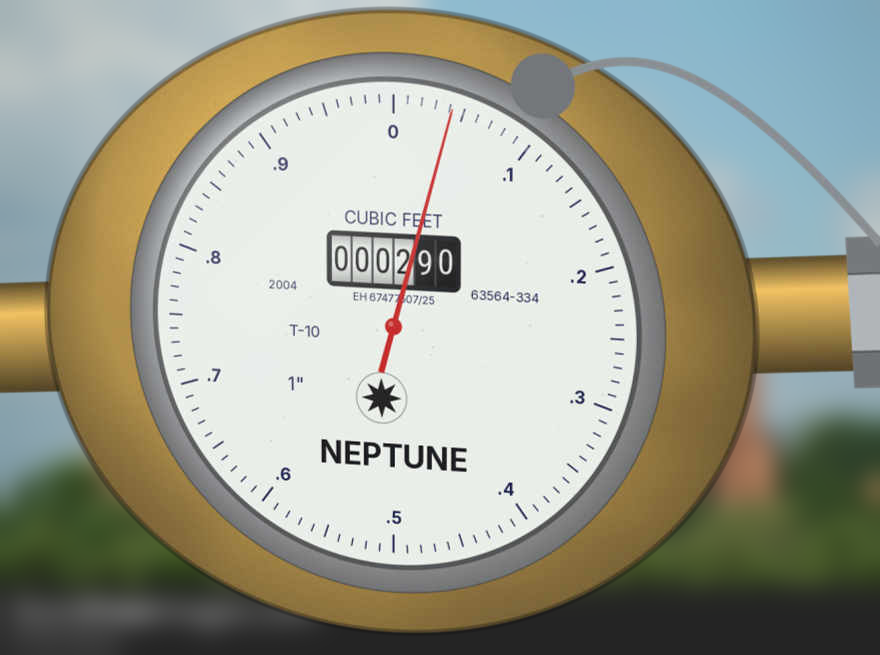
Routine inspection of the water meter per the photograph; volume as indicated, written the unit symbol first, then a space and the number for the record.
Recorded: ft³ 290.04
